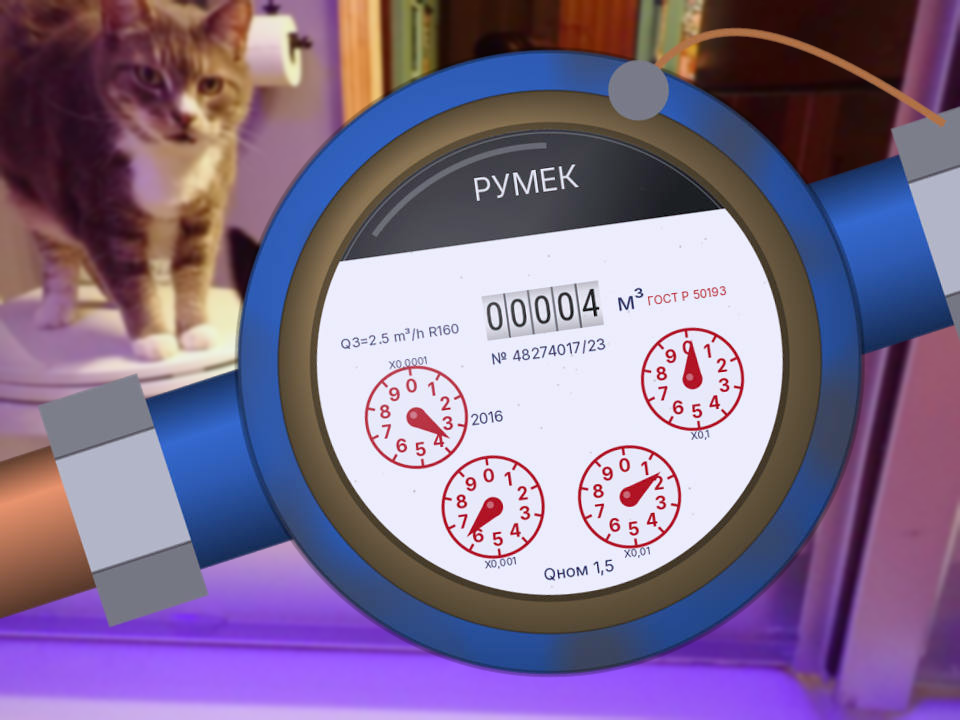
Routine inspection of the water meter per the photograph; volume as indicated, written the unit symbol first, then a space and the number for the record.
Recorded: m³ 4.0163
